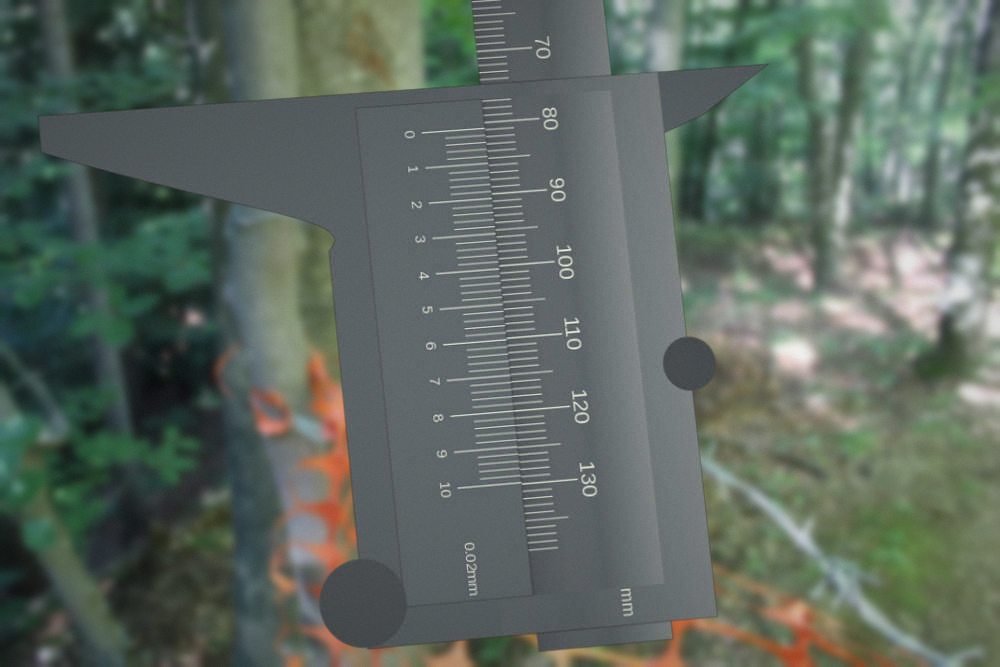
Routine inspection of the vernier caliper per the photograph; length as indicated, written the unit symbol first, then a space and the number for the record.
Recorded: mm 80.8
